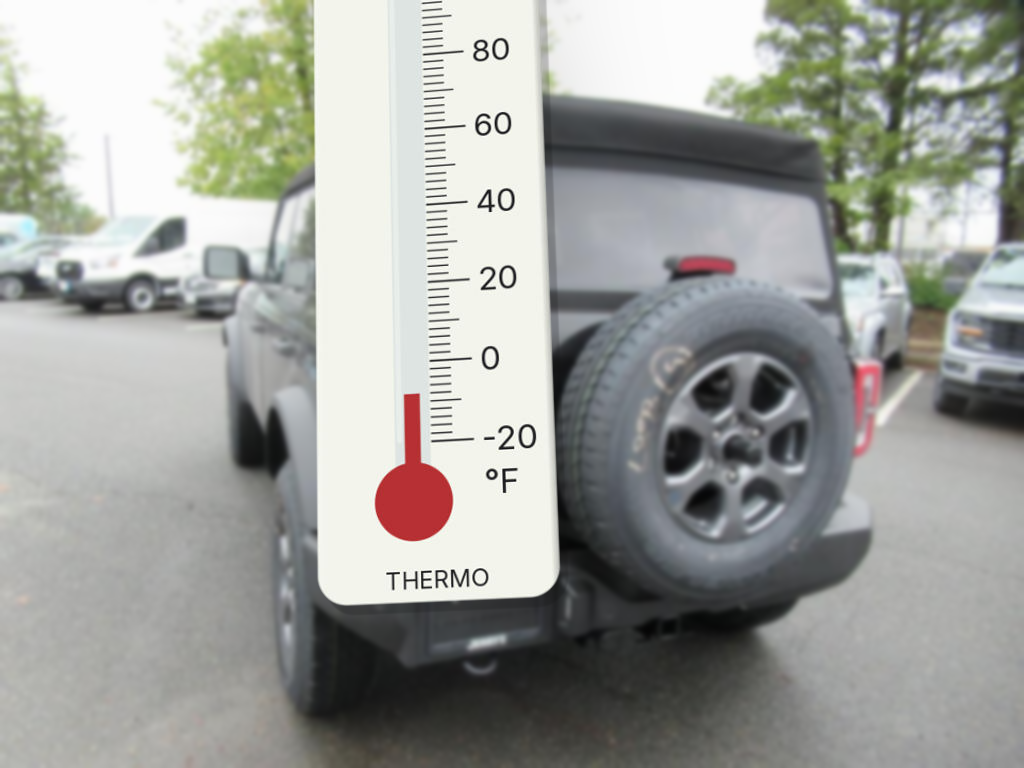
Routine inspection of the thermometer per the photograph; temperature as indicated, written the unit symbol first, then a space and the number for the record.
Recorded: °F -8
